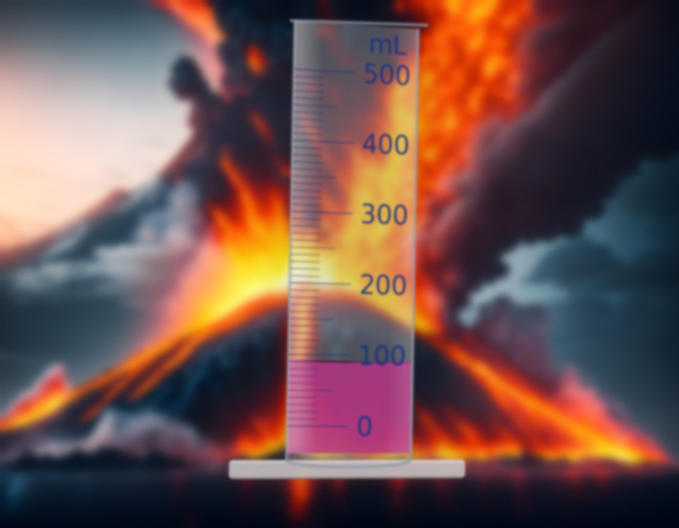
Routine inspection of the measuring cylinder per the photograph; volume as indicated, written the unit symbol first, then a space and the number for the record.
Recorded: mL 90
